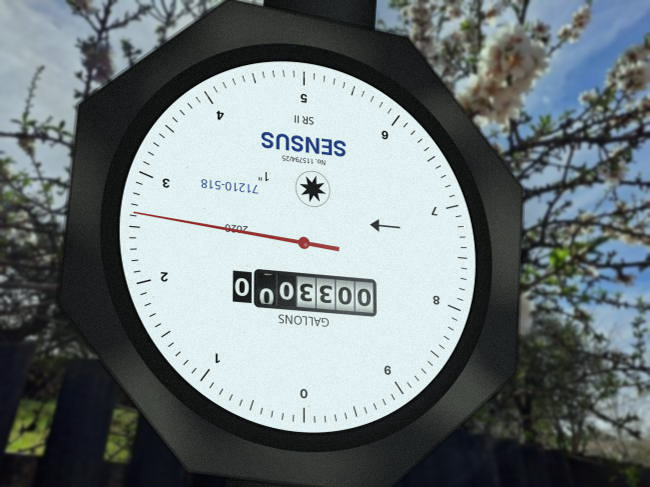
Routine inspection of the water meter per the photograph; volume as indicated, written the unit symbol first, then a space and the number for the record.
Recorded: gal 33002.6
